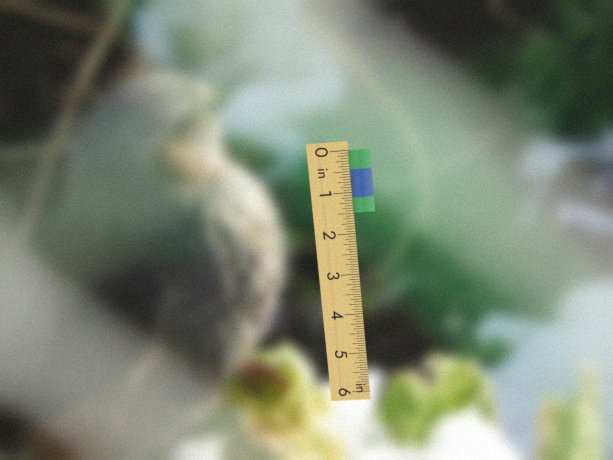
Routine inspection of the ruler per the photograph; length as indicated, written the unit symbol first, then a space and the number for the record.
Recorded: in 1.5
